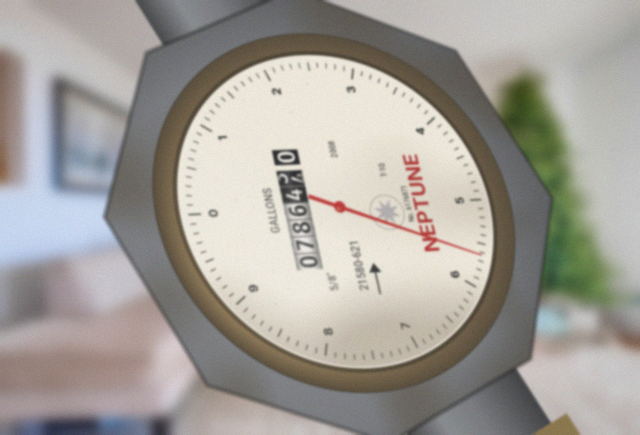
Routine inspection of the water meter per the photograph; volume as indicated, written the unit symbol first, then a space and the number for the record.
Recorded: gal 786435.6
